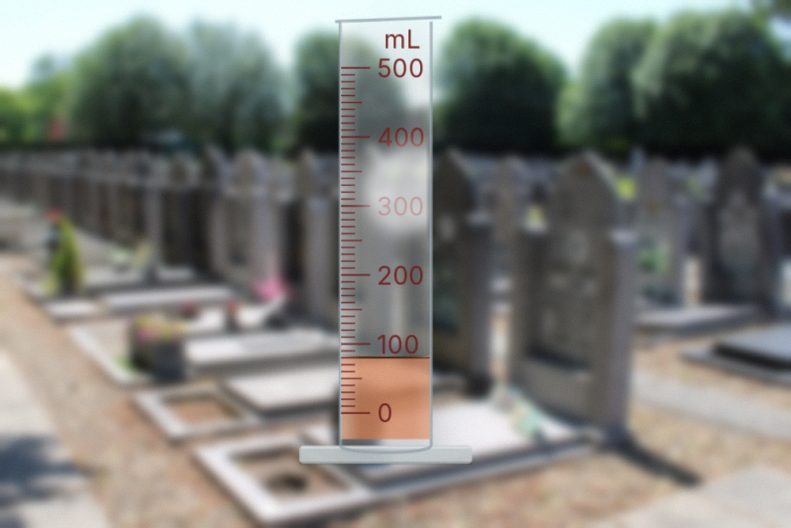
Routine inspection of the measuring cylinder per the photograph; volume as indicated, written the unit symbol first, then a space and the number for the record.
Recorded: mL 80
